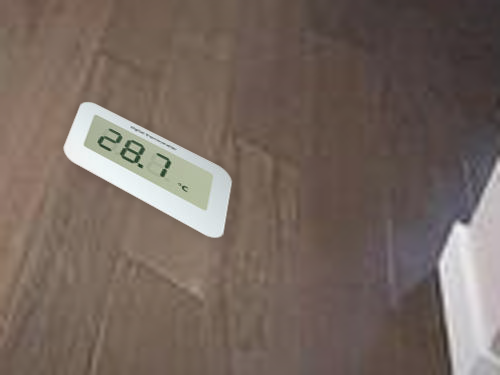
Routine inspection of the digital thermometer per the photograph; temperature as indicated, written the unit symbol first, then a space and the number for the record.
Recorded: °C 28.7
